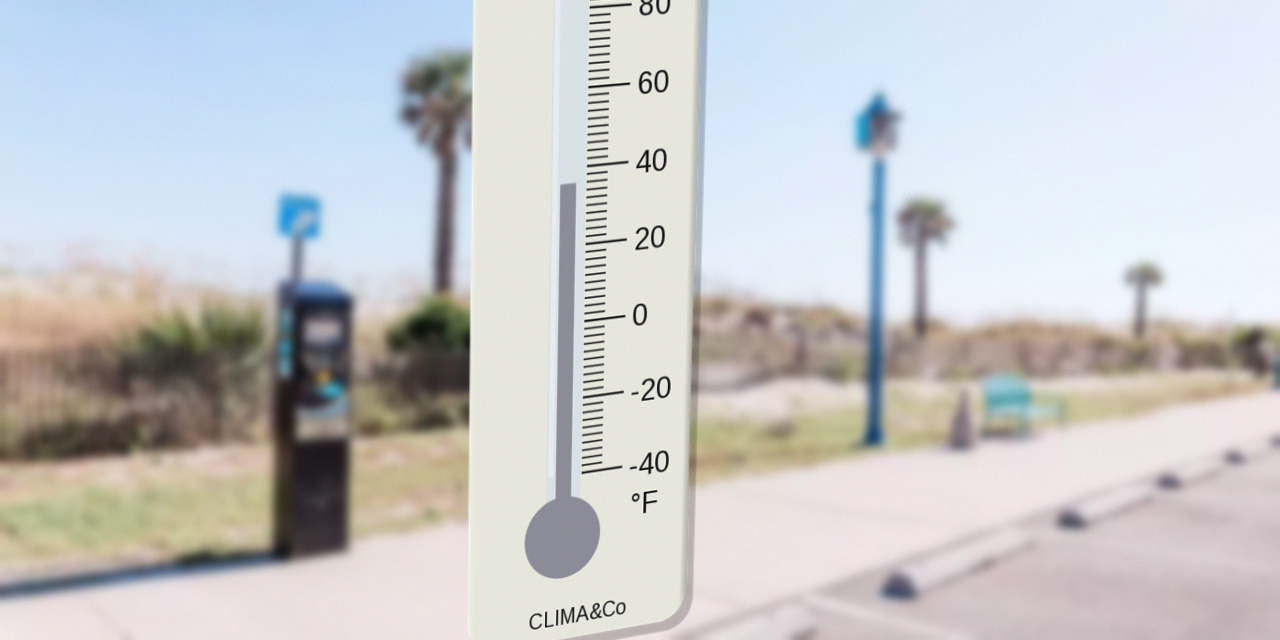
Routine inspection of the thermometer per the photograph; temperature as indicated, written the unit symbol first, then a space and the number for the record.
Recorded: °F 36
